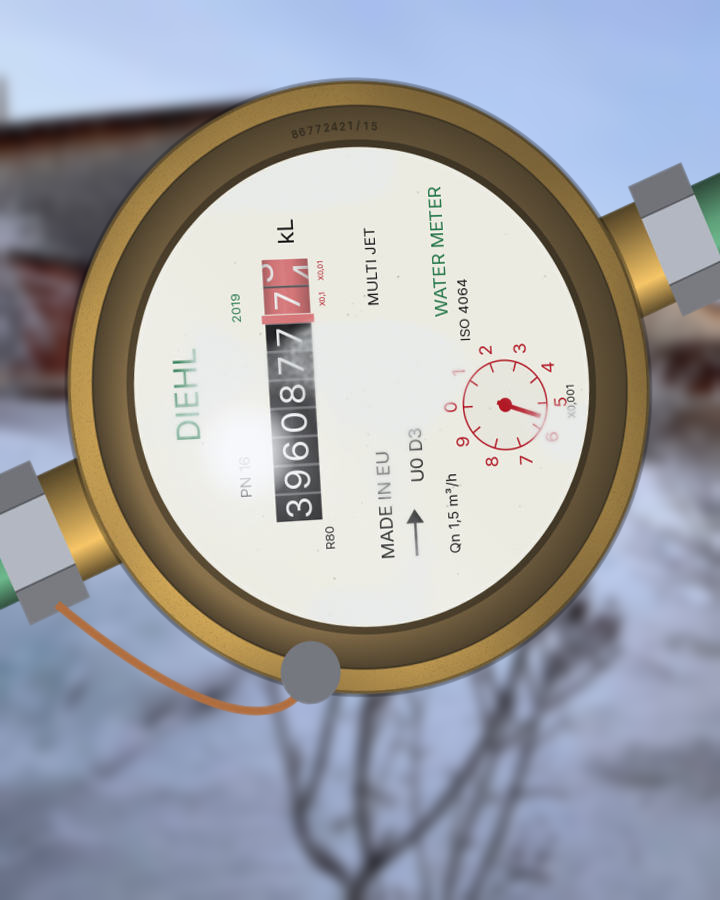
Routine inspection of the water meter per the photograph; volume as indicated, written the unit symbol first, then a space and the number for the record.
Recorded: kL 3960877.735
